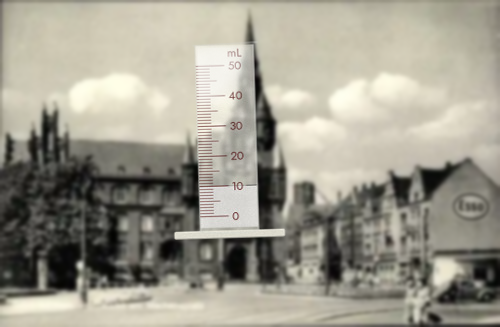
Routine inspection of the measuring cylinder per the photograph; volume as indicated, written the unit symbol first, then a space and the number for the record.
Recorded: mL 10
